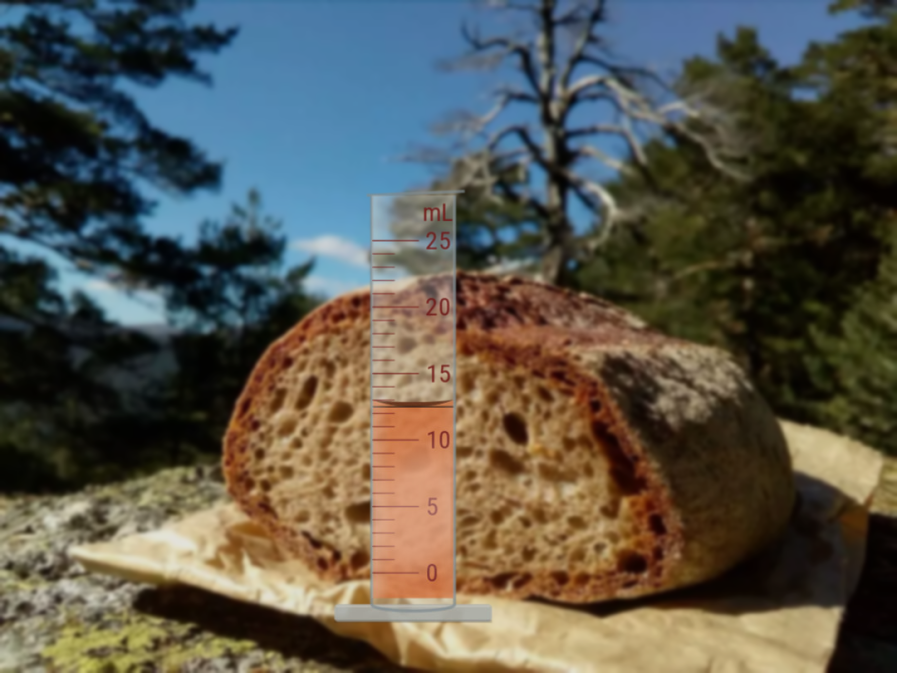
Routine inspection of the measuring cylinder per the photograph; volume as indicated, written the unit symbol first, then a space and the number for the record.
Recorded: mL 12.5
